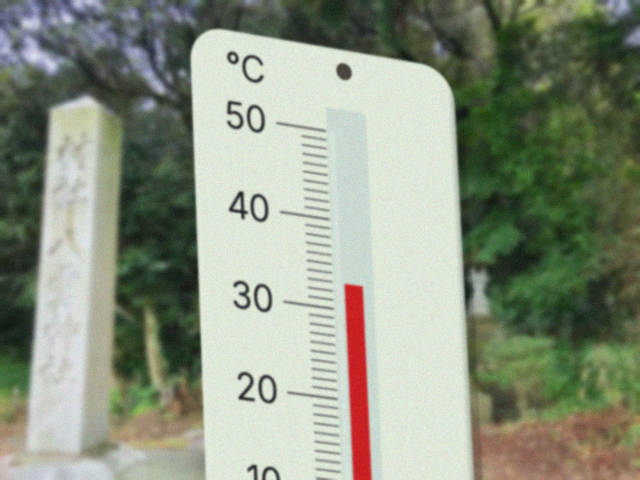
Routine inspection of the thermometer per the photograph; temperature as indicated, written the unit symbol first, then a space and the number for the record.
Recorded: °C 33
